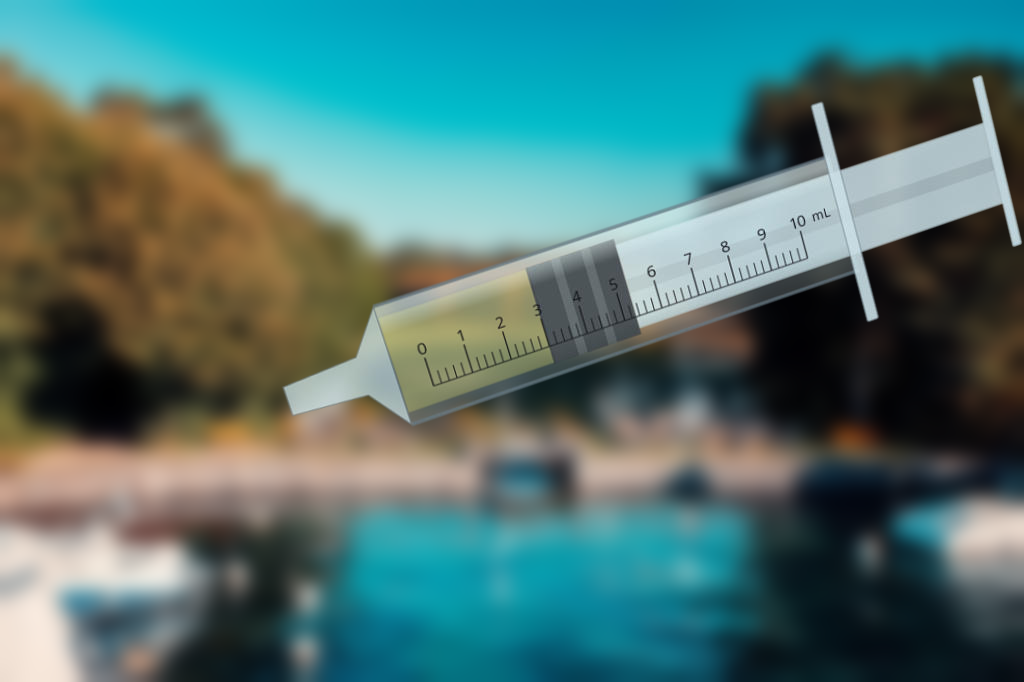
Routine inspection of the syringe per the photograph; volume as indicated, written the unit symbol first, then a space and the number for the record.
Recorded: mL 3
